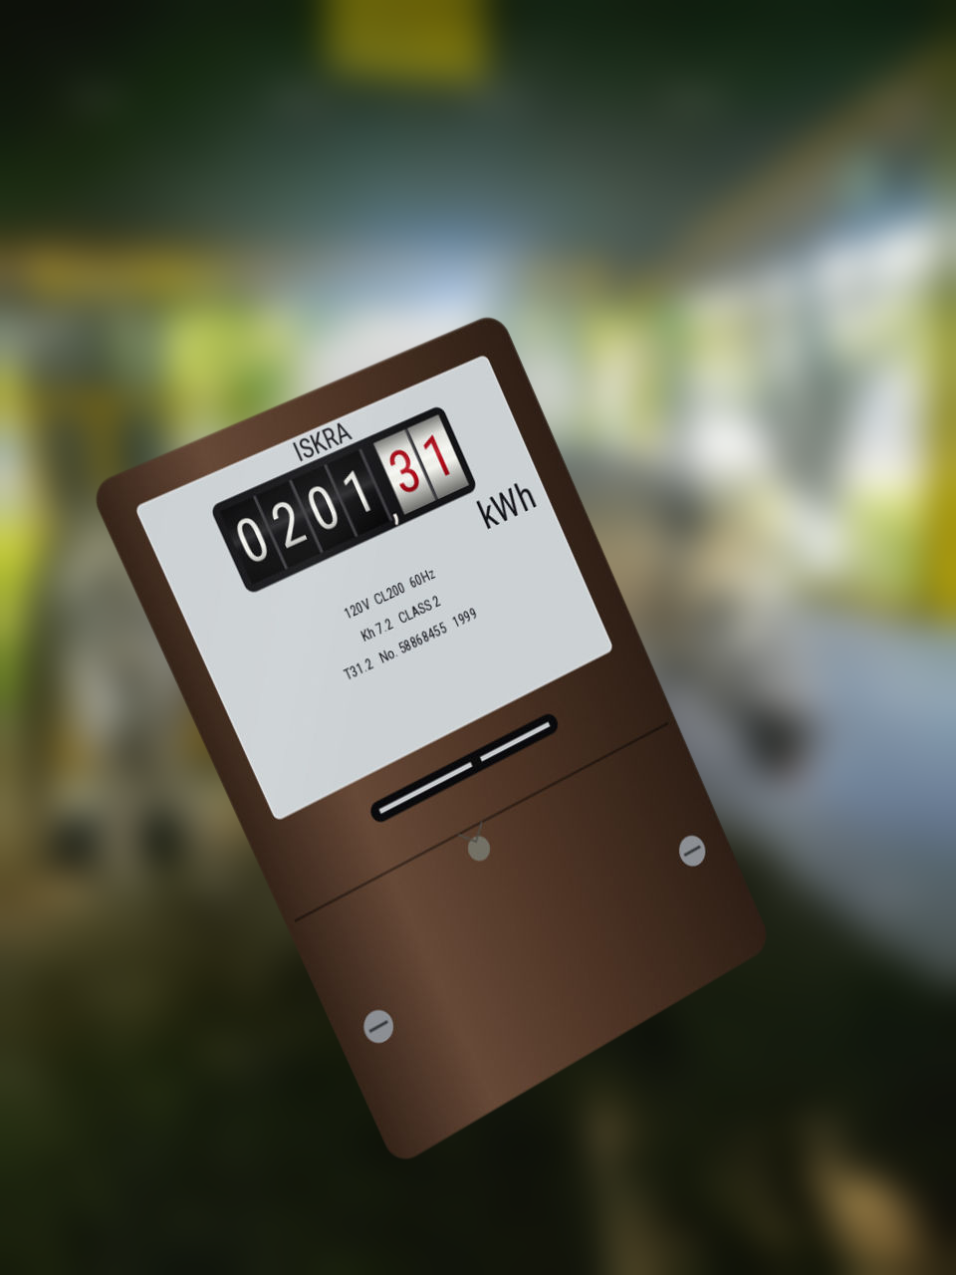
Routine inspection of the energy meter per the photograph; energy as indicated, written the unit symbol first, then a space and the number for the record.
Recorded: kWh 201.31
